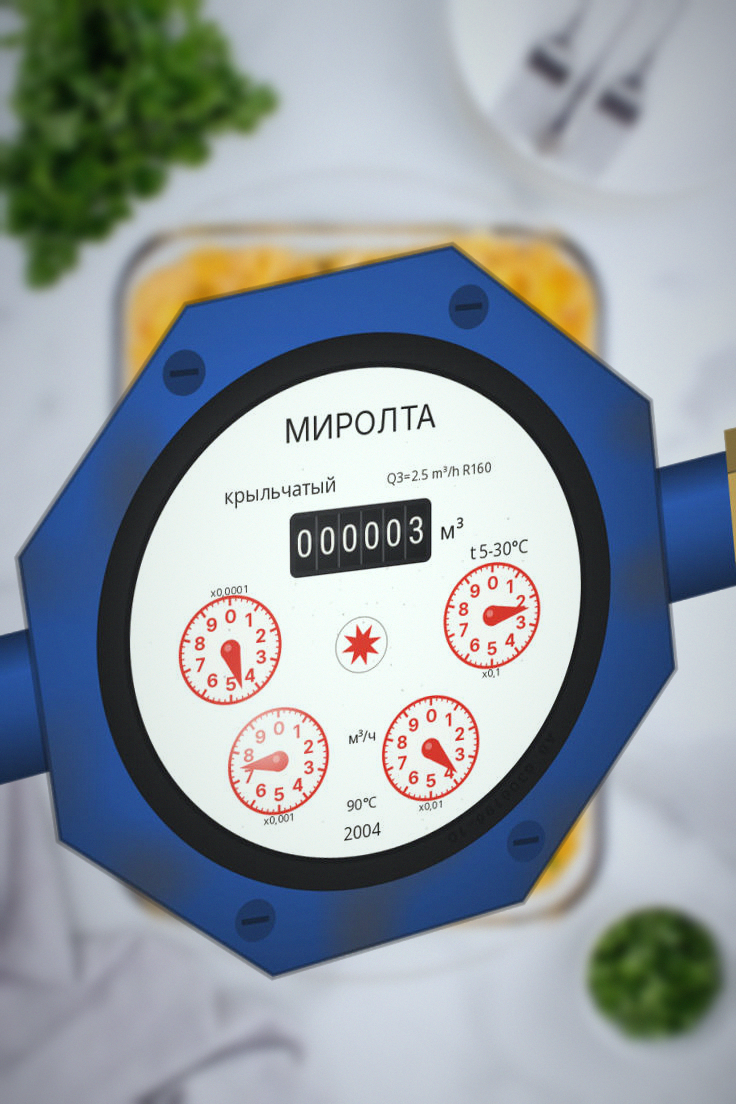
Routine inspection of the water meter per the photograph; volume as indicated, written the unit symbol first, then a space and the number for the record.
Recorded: m³ 3.2374
